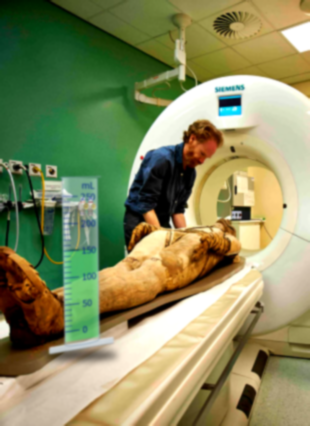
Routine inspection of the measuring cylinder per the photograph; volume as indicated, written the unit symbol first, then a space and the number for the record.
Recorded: mL 150
